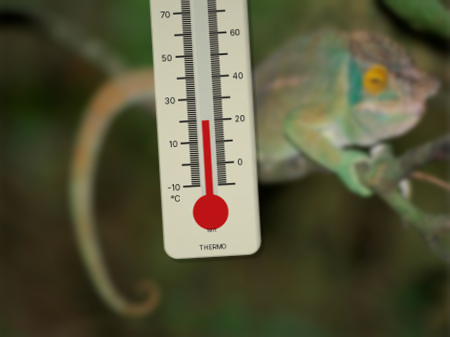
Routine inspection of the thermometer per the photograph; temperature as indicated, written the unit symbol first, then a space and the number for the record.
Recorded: °C 20
